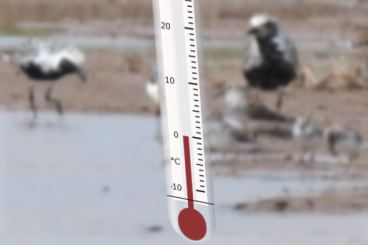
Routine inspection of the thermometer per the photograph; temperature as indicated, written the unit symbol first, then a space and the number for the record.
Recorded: °C 0
